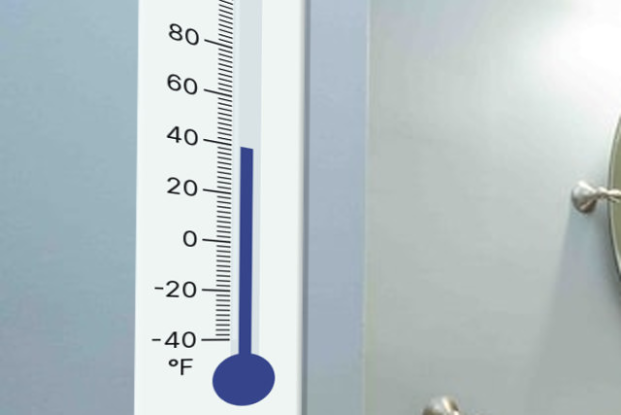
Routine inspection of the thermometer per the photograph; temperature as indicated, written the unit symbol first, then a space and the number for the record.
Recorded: °F 40
